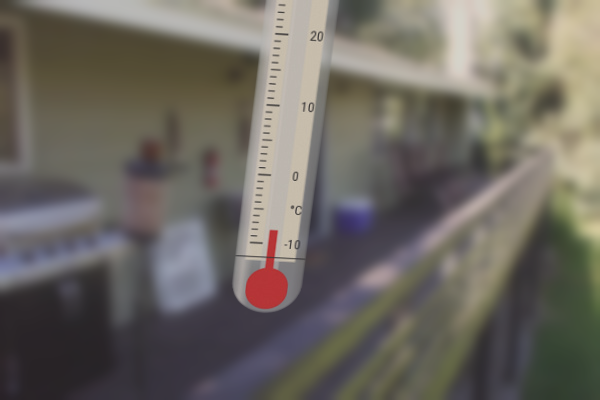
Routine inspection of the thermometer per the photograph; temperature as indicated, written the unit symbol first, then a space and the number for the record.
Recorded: °C -8
